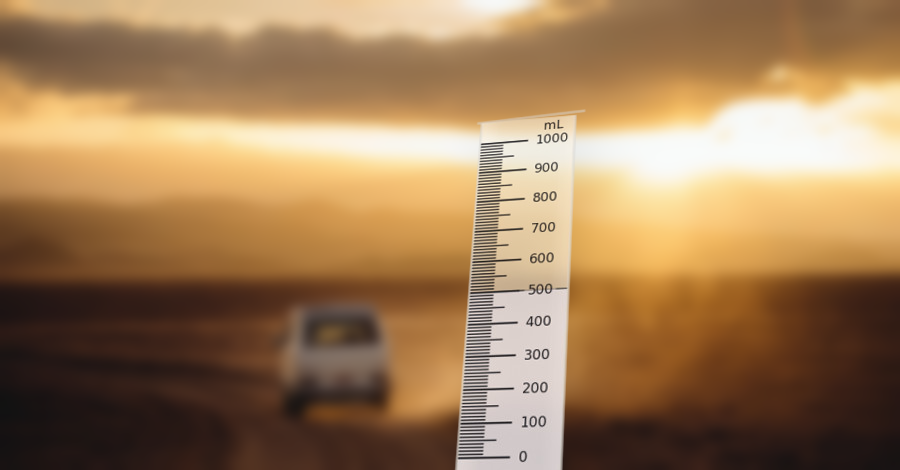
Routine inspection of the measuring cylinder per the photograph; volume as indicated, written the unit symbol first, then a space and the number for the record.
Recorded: mL 500
